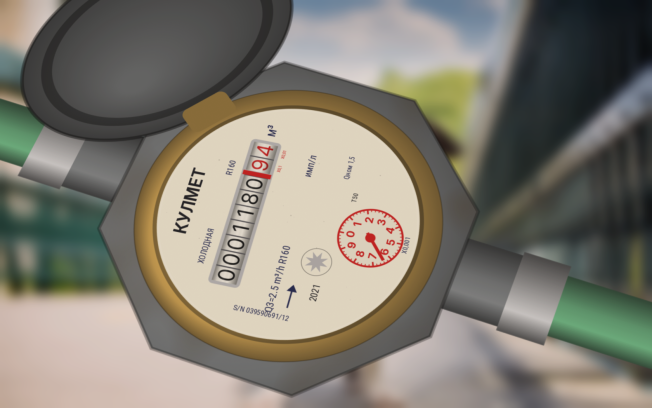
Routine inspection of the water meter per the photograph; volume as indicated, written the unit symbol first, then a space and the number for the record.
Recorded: m³ 1180.946
